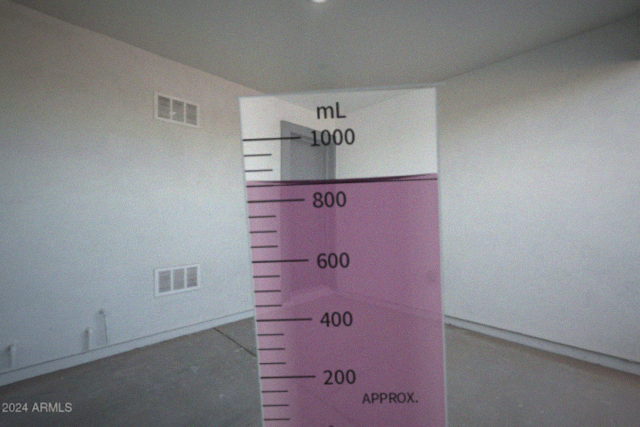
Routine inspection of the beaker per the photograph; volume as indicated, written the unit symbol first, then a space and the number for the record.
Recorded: mL 850
